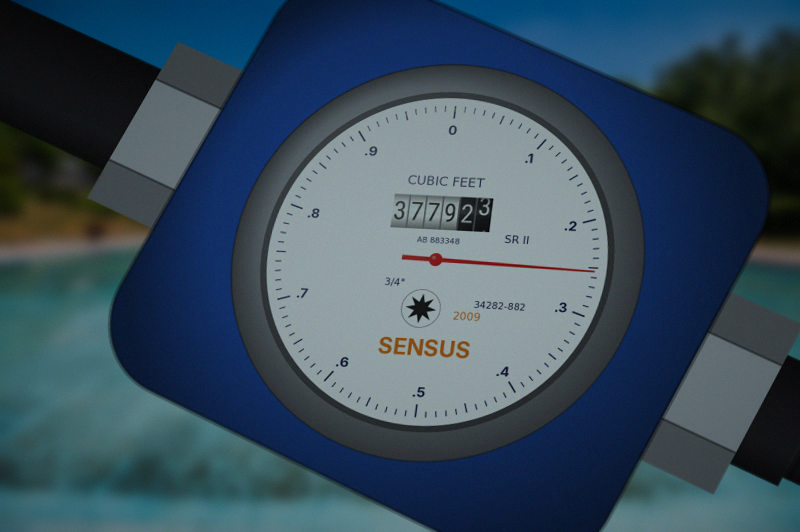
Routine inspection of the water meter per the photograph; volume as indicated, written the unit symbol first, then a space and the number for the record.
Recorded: ft³ 377923.25
